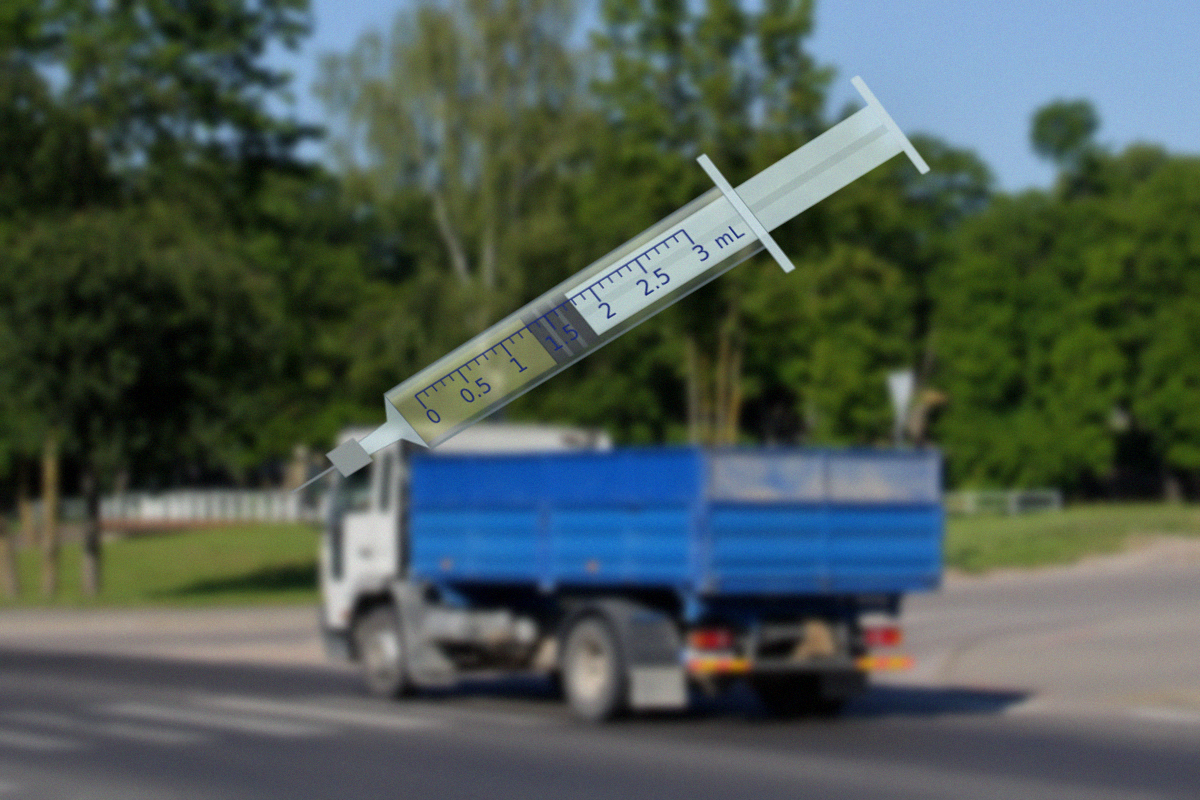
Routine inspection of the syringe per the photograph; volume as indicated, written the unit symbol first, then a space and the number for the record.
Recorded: mL 1.3
